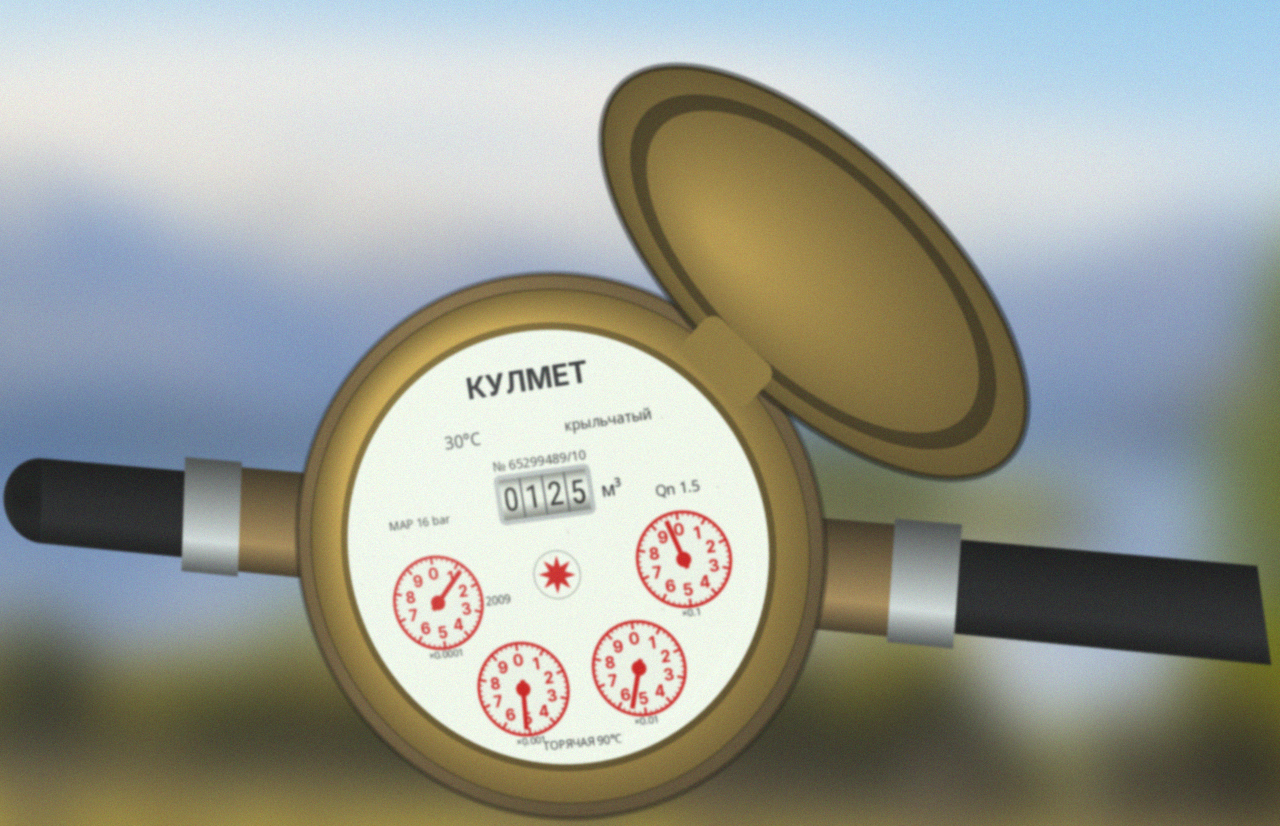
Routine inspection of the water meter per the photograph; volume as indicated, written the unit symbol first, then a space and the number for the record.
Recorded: m³ 124.9551
